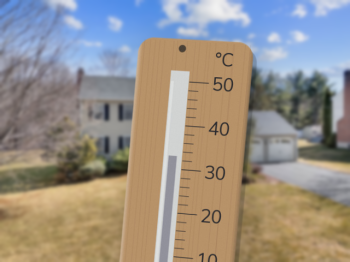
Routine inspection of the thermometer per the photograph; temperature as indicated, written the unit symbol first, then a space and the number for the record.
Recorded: °C 33
